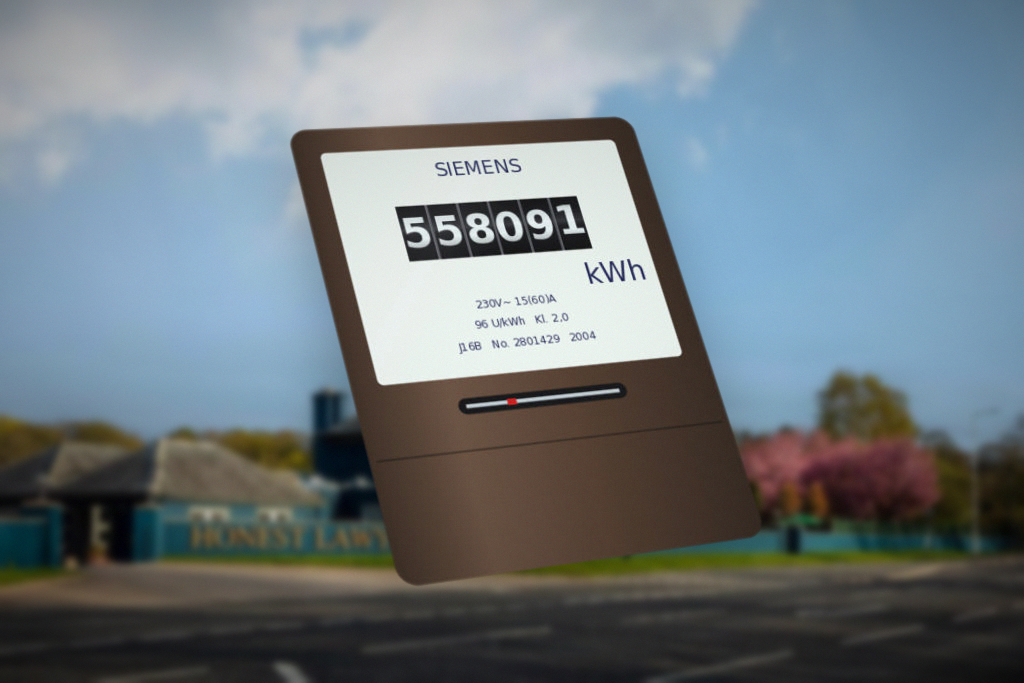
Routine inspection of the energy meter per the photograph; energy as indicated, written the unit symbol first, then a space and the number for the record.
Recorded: kWh 558091
